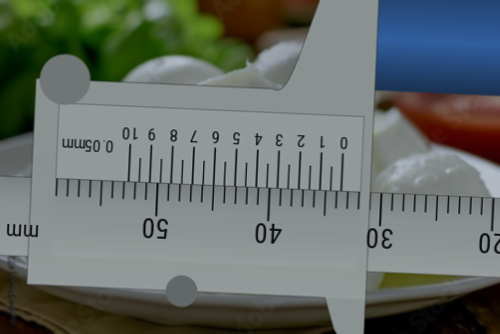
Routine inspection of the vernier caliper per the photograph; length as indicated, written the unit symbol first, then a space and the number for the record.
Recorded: mm 33.6
